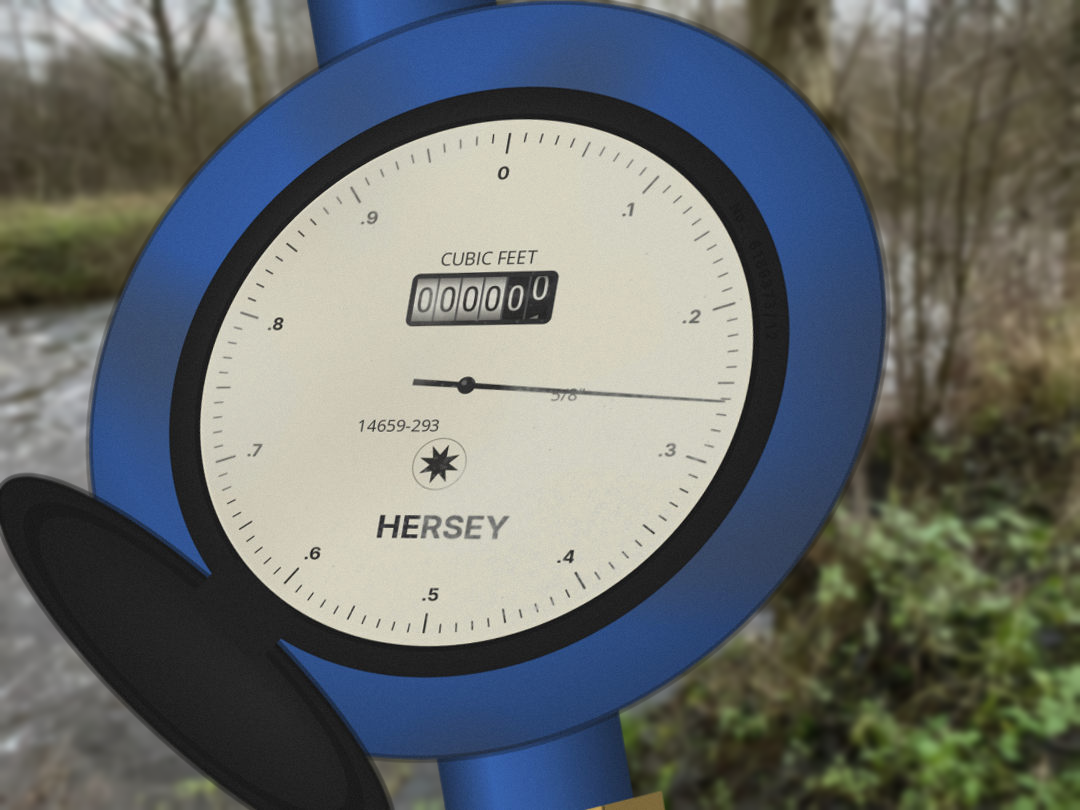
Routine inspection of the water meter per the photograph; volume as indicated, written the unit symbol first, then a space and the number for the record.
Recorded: ft³ 0.26
